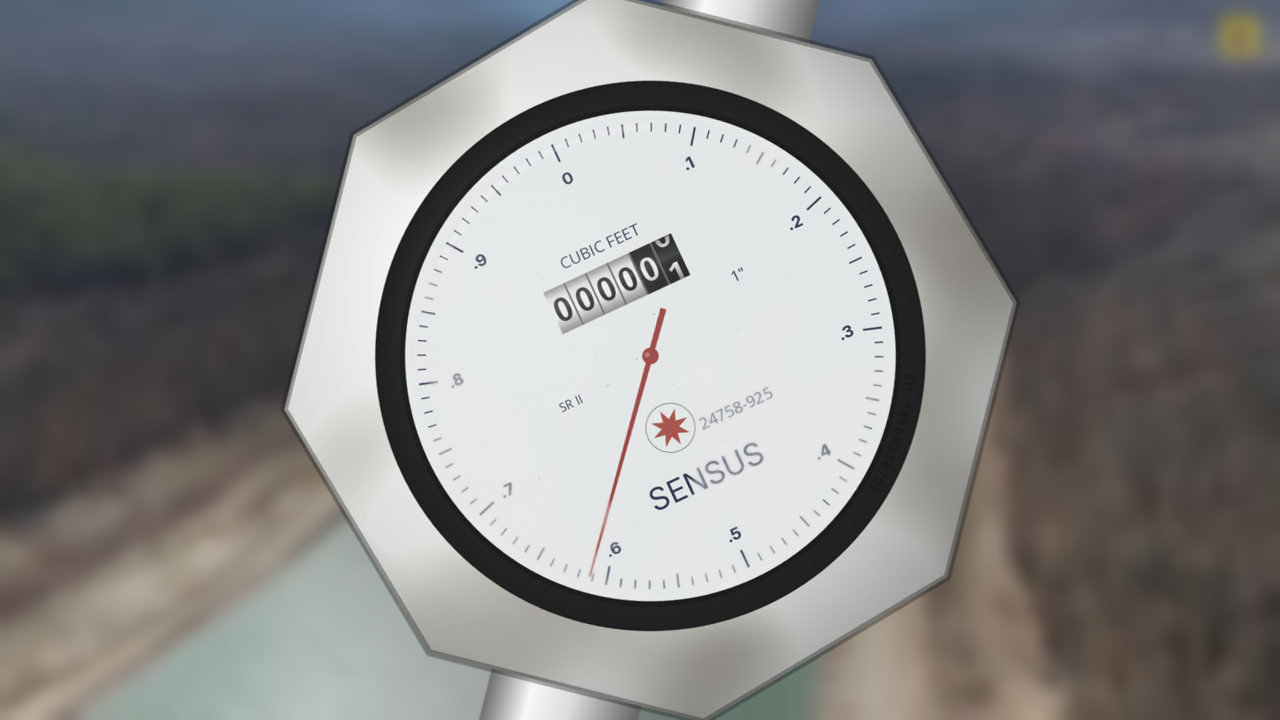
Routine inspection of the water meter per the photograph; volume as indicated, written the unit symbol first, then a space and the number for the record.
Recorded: ft³ 0.61
